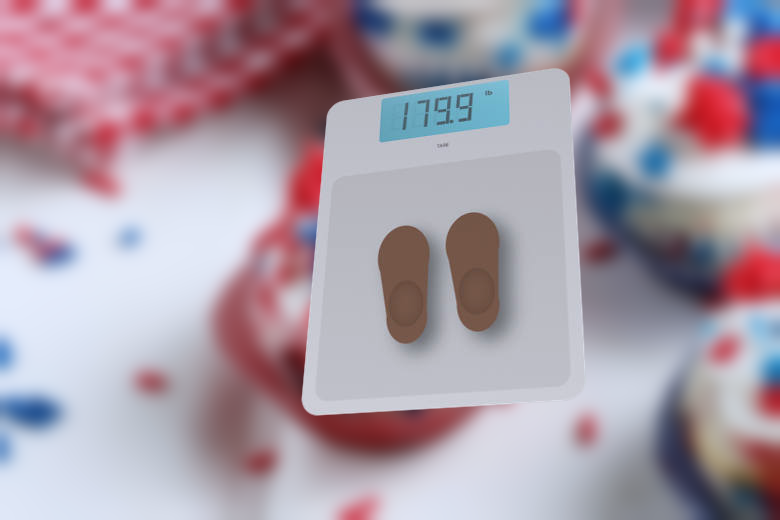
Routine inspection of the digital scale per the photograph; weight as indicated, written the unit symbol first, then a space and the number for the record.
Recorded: lb 179.9
